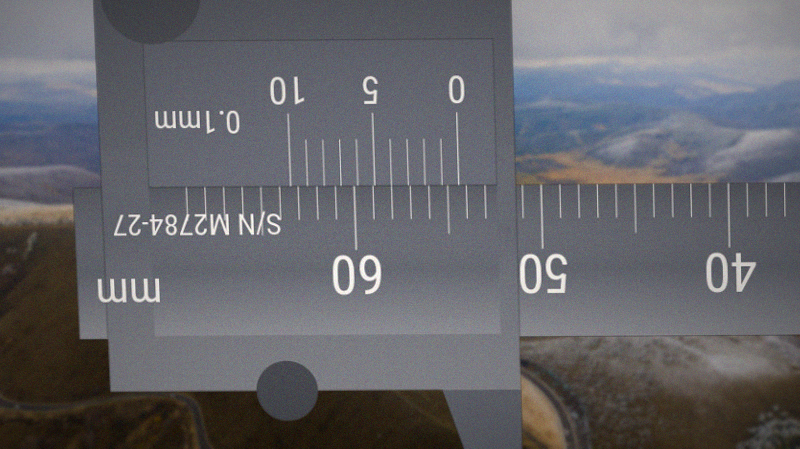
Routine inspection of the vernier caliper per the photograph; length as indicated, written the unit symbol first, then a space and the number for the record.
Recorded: mm 54.4
